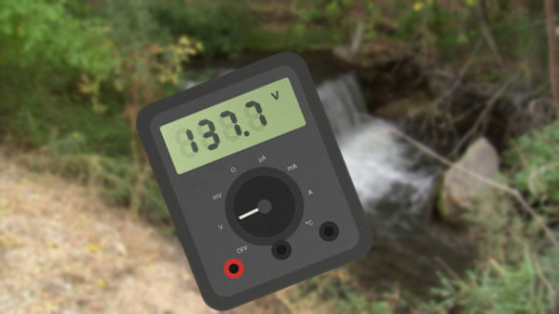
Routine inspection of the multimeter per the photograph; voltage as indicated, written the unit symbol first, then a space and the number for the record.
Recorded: V 137.7
